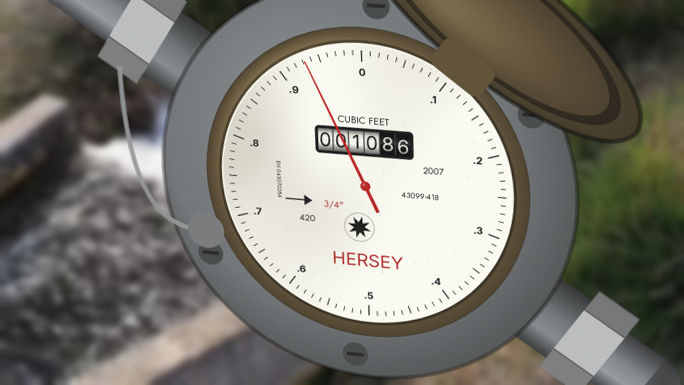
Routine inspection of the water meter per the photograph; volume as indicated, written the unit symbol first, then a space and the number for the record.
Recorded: ft³ 1085.93
